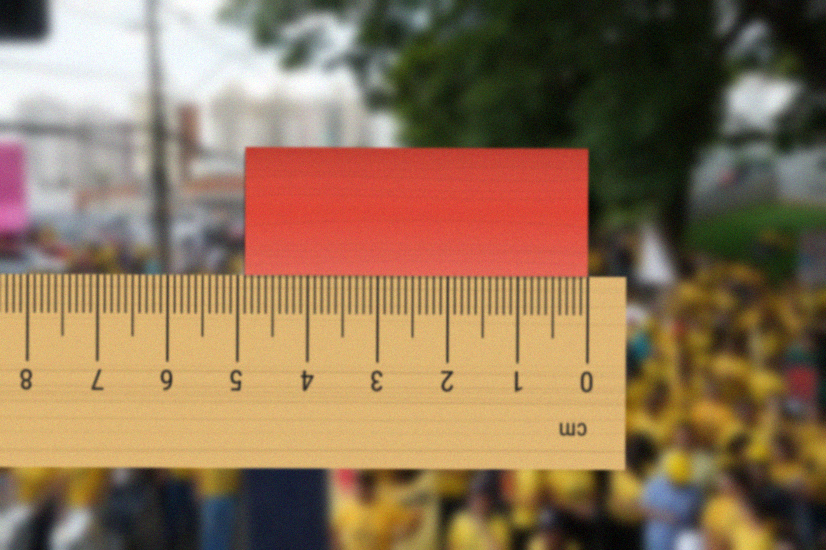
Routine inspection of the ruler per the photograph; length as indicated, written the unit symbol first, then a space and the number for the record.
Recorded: cm 4.9
